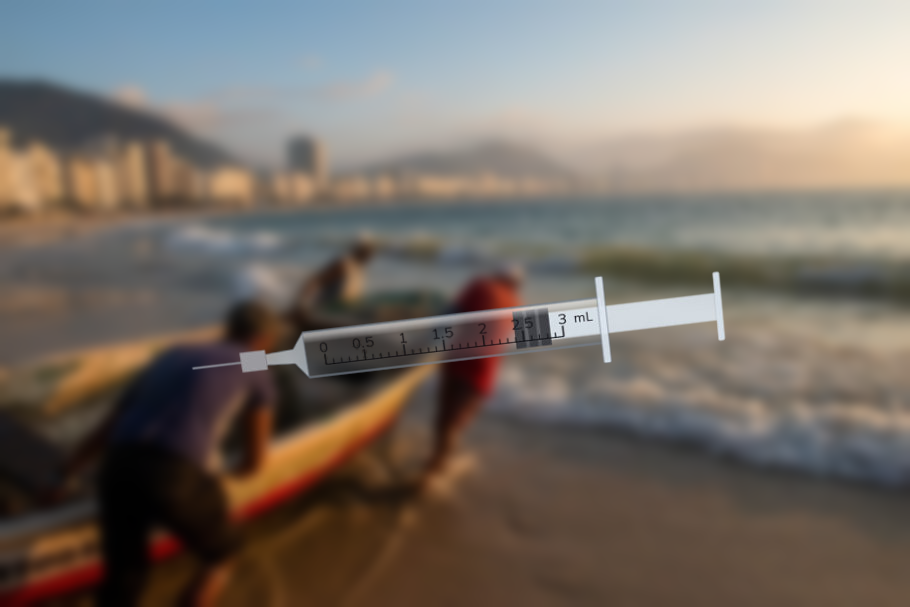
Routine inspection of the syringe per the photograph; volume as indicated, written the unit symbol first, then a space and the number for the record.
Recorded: mL 2.4
